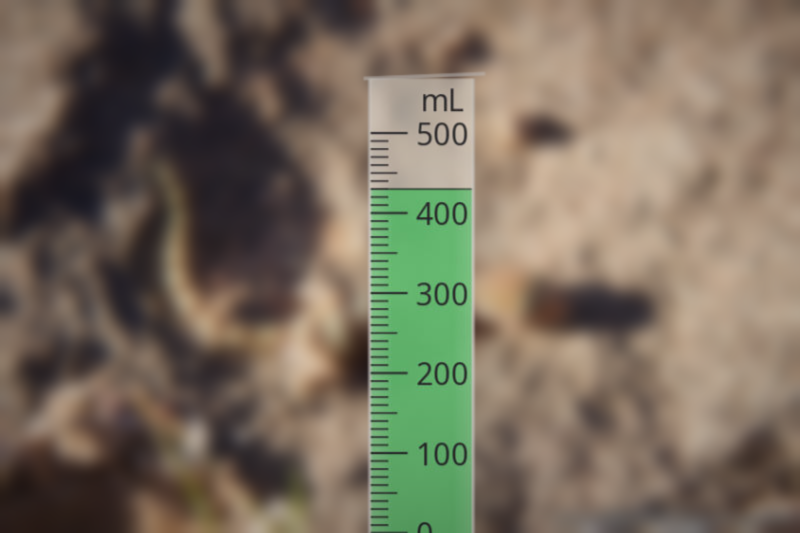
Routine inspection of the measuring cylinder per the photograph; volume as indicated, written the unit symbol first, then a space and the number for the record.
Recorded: mL 430
